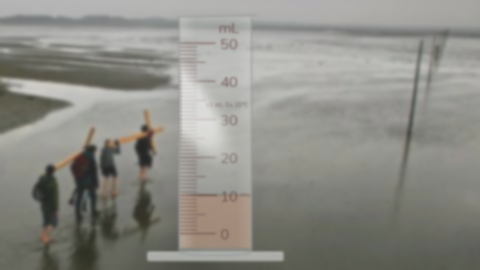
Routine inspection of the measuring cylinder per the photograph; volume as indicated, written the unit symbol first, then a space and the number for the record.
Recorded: mL 10
